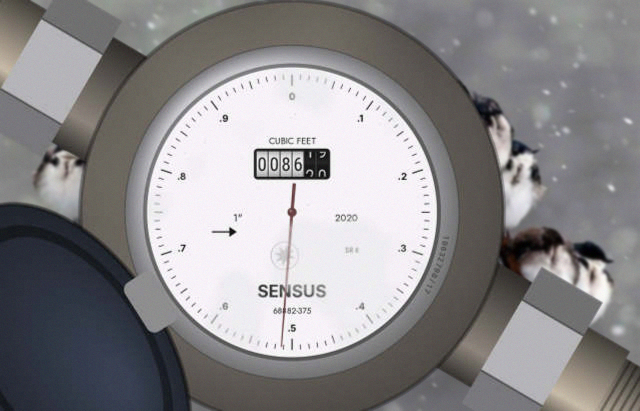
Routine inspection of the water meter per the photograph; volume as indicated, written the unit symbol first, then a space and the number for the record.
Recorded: ft³ 8619.51
